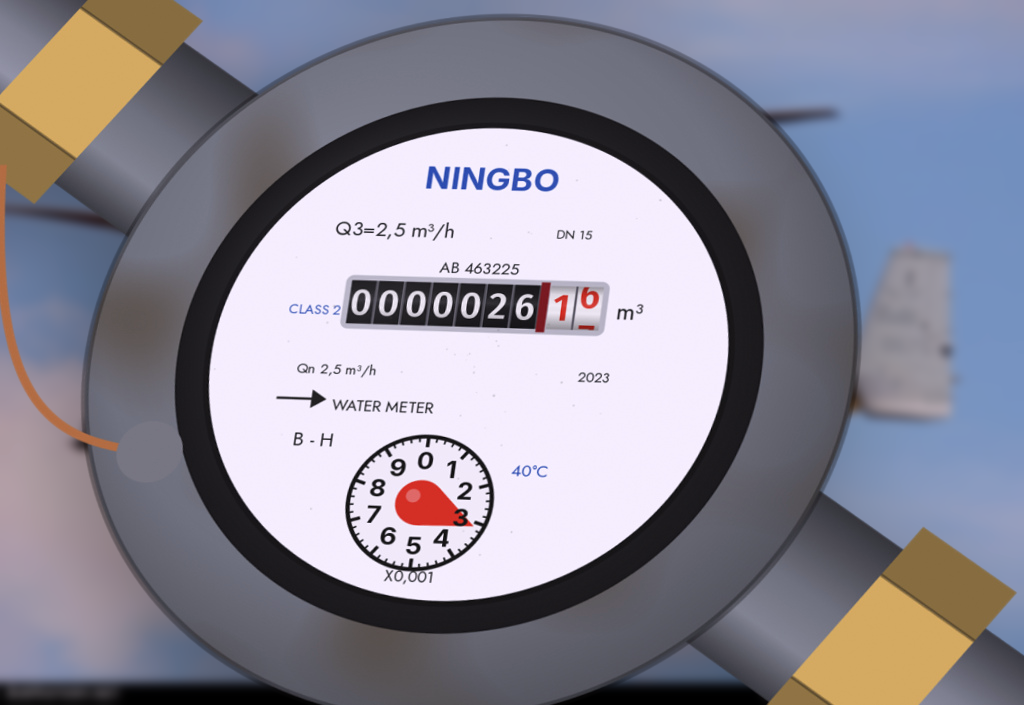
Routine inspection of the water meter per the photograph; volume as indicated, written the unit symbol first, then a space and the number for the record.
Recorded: m³ 26.163
